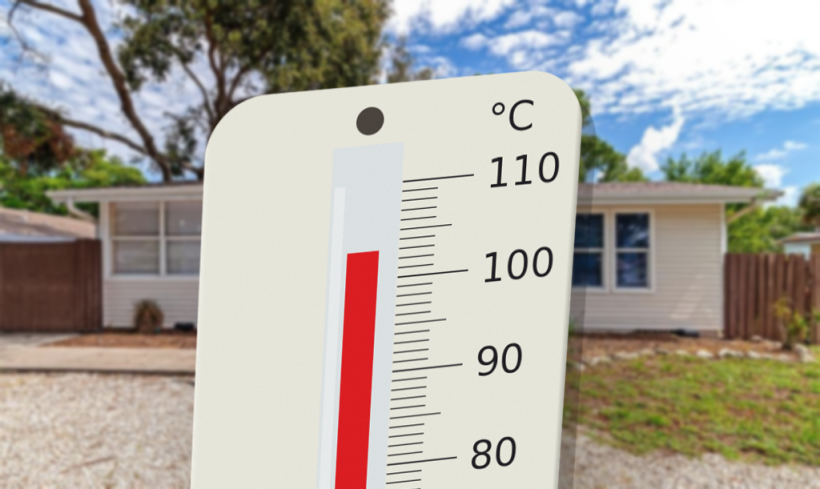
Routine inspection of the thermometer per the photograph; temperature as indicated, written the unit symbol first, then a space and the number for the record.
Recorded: °C 103
